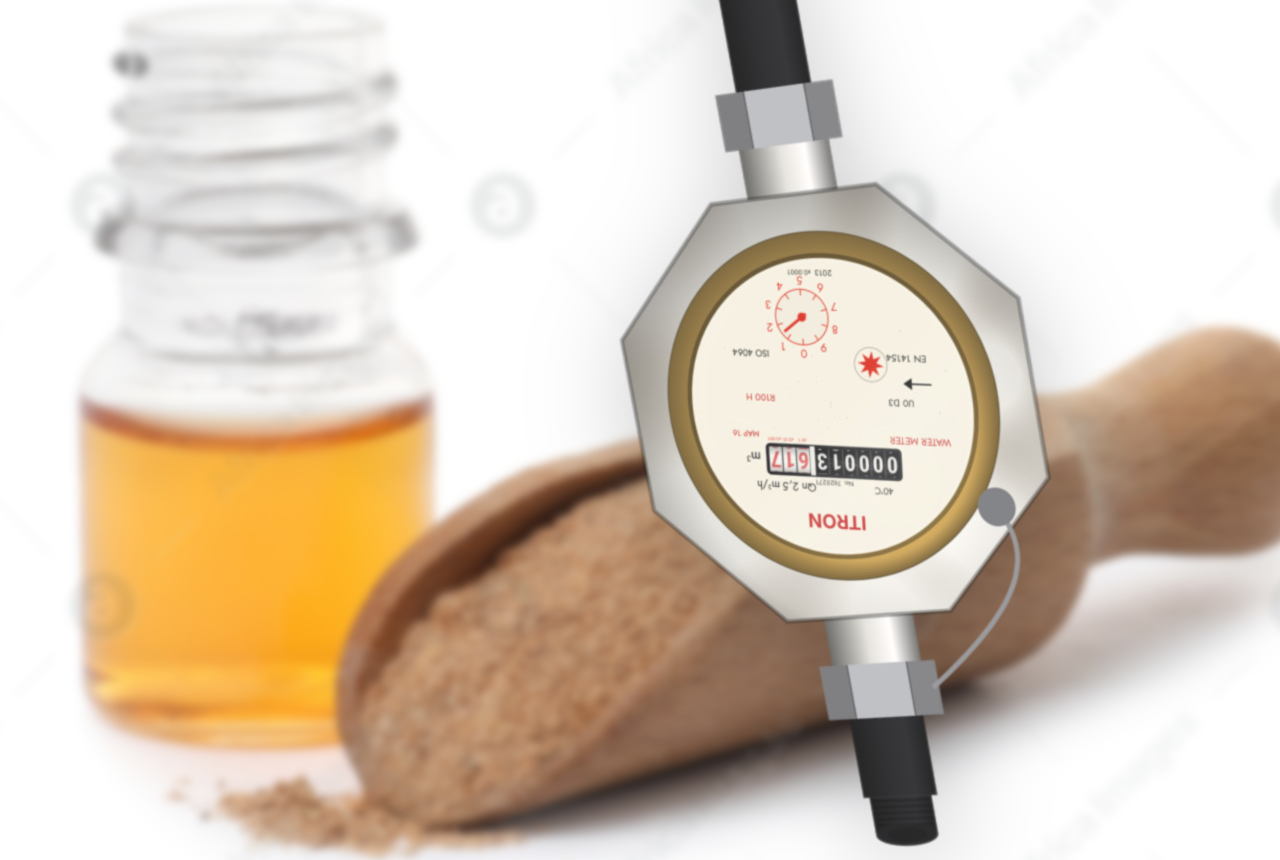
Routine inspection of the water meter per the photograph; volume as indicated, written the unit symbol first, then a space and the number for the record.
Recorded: m³ 13.6171
